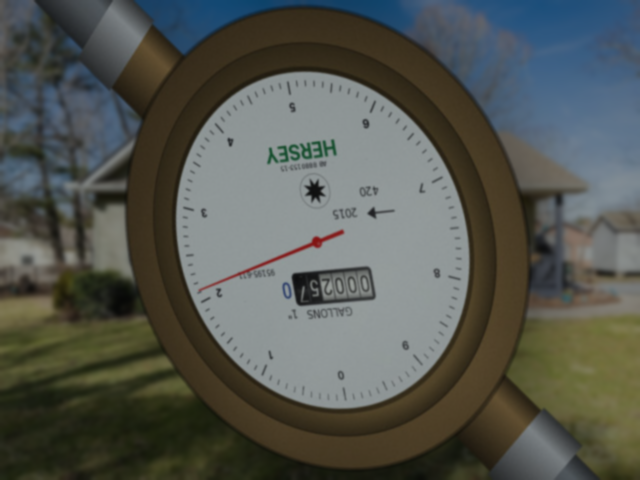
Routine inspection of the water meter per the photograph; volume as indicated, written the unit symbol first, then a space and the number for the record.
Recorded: gal 2572.1
